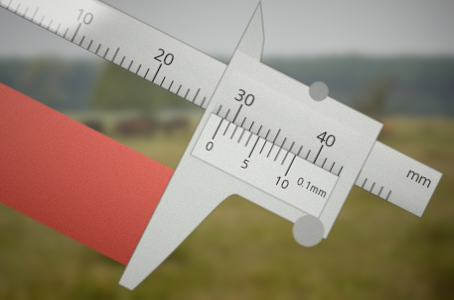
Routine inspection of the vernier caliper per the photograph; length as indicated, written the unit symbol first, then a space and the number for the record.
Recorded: mm 28.8
